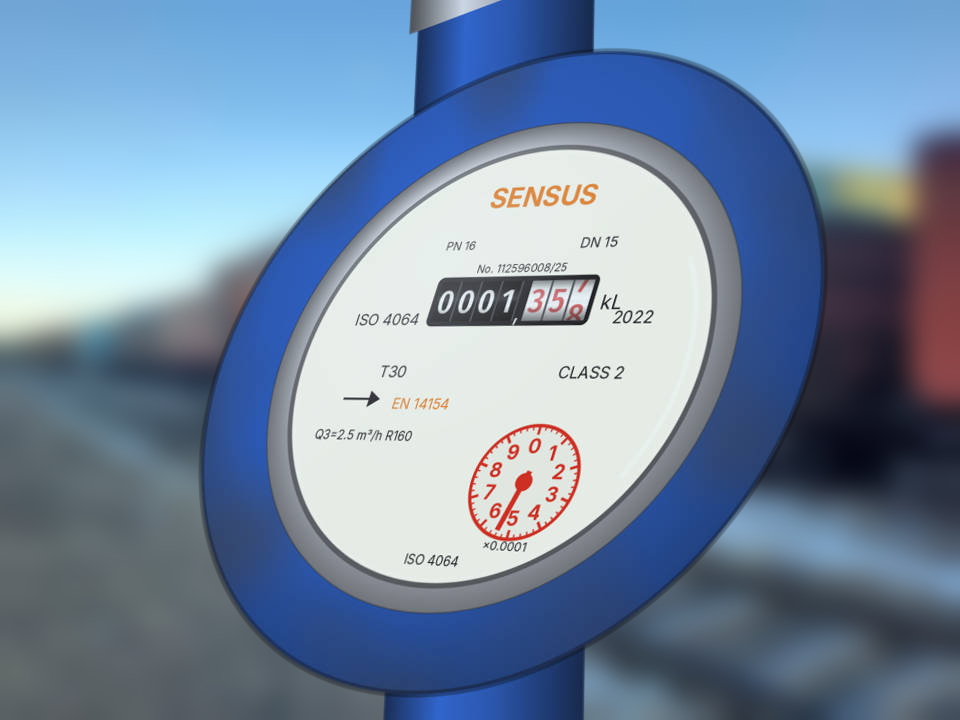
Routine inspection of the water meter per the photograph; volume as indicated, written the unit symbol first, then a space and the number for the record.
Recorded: kL 1.3575
